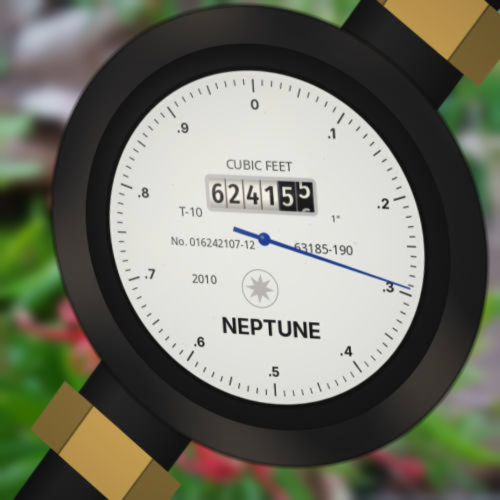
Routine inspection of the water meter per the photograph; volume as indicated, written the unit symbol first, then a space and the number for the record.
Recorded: ft³ 624155.29
